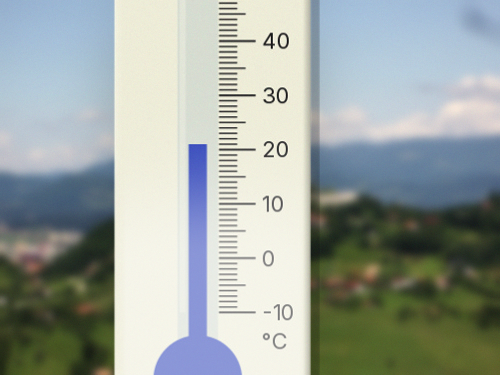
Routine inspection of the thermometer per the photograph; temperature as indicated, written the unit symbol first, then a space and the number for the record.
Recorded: °C 21
